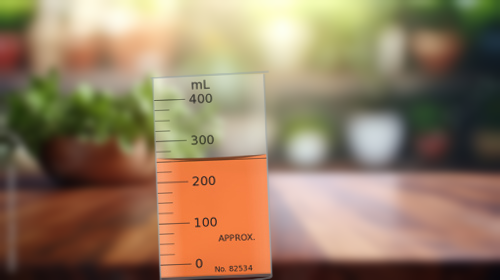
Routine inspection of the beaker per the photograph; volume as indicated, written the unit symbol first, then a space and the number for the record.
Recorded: mL 250
